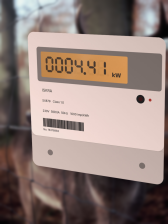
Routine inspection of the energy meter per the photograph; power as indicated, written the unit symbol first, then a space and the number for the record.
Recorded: kW 4.41
